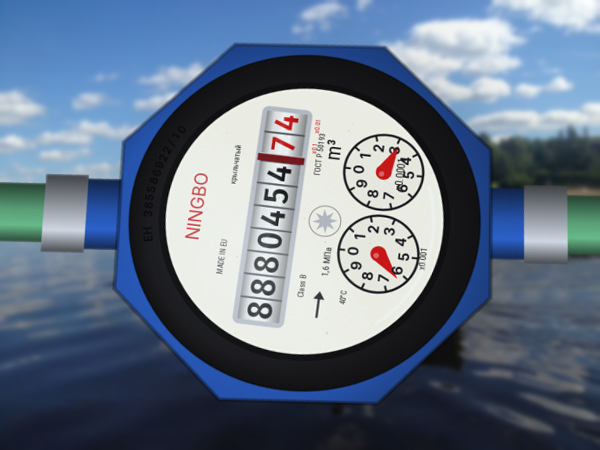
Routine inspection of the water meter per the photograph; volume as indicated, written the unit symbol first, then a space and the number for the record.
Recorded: m³ 8880454.7463
